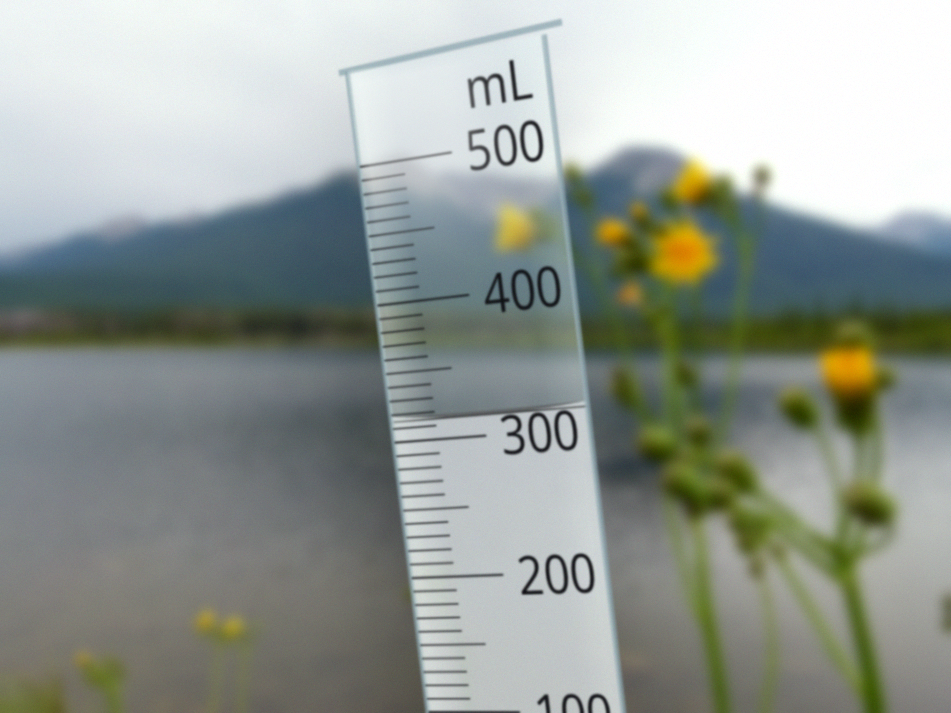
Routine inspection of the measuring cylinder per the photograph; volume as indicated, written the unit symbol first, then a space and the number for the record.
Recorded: mL 315
